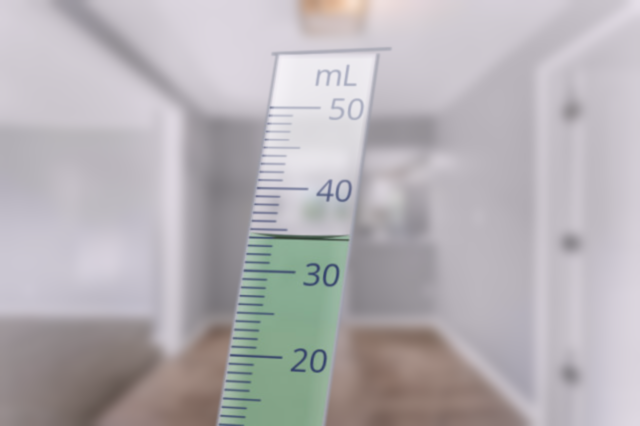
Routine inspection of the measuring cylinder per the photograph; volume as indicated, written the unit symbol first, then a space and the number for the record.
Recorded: mL 34
